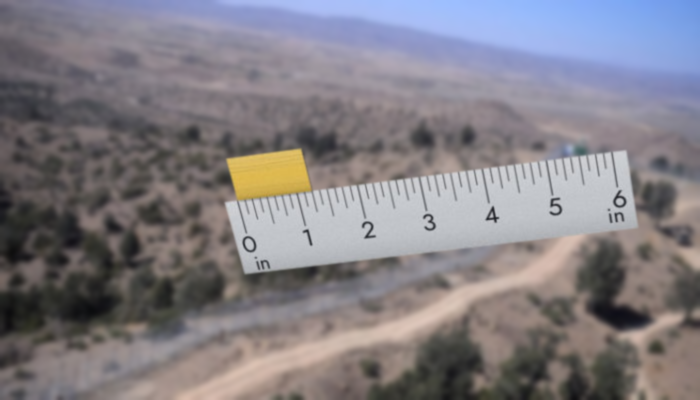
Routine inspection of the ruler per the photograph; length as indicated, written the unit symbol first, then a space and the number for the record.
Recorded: in 1.25
